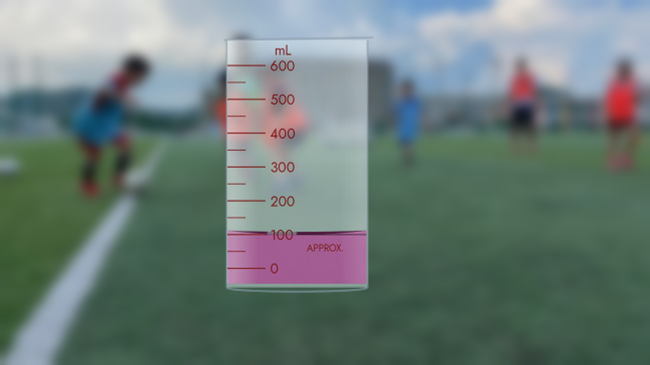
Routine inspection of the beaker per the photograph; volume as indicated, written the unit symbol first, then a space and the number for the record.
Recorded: mL 100
